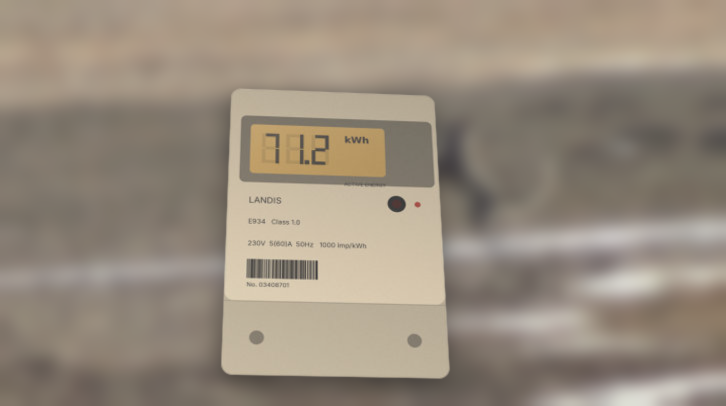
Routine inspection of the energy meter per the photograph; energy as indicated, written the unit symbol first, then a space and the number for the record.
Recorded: kWh 71.2
